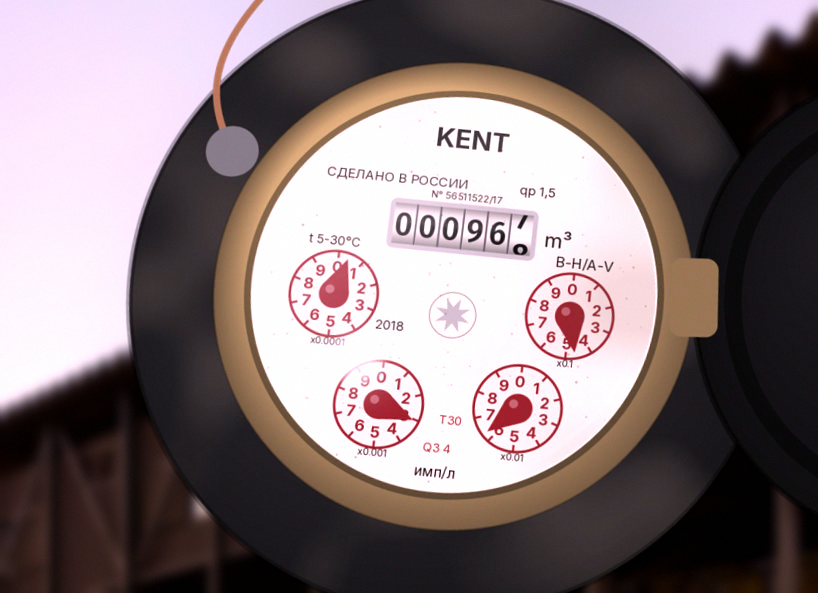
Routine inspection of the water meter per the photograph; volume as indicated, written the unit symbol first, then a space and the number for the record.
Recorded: m³ 967.4630
